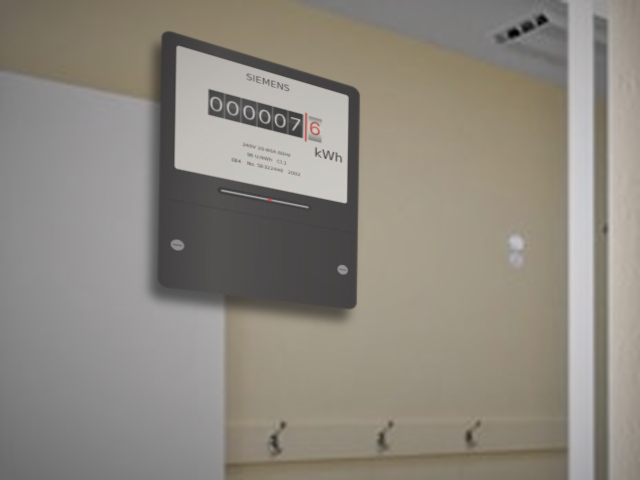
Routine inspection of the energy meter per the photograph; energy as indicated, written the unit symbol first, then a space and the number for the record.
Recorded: kWh 7.6
